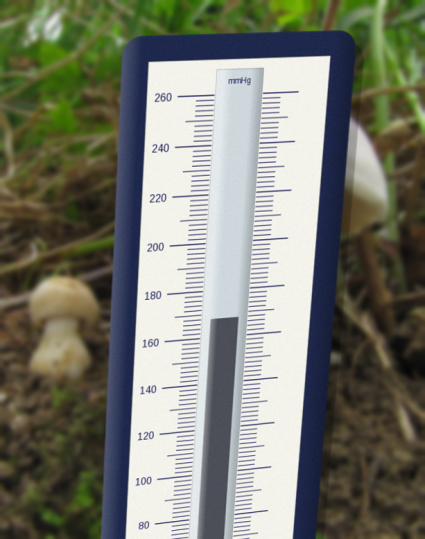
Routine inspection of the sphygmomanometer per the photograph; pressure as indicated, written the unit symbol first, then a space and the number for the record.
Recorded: mmHg 168
